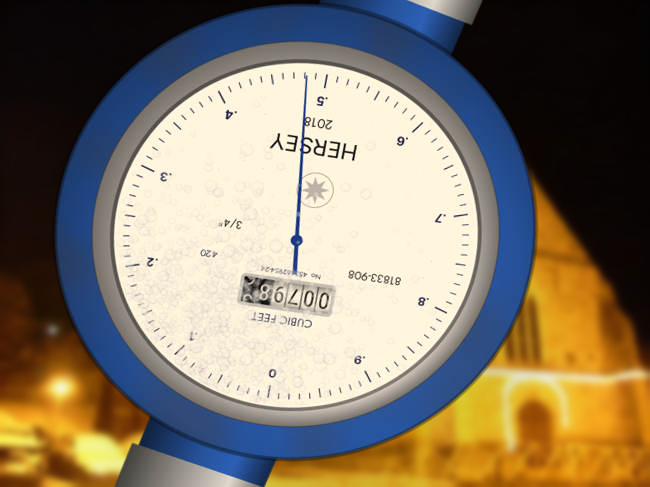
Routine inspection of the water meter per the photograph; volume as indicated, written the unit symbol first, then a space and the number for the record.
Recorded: ft³ 7985.48
